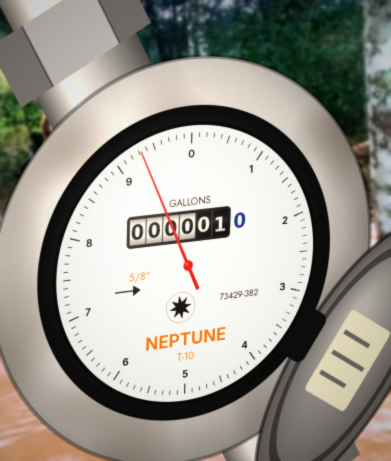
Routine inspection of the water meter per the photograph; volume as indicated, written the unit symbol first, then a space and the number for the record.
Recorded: gal 9.3
